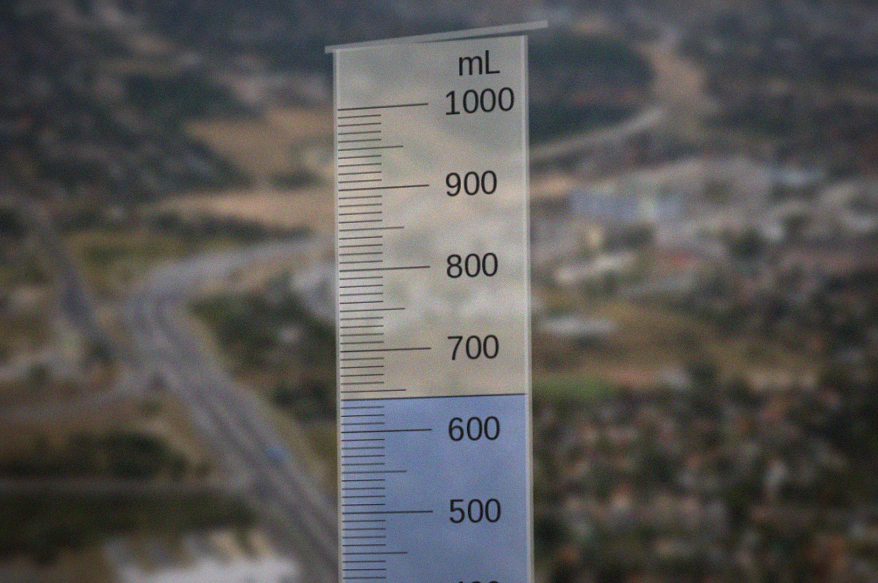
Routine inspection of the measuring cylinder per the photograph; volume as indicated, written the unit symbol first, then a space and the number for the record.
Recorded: mL 640
